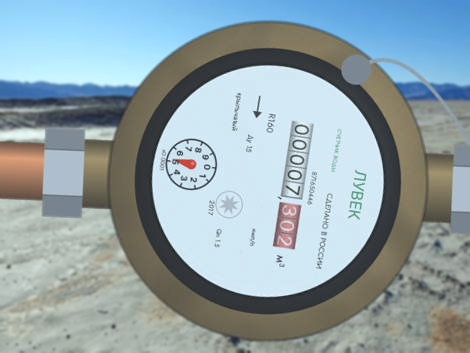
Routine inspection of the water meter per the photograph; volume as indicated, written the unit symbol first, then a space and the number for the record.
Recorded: m³ 7.3025
